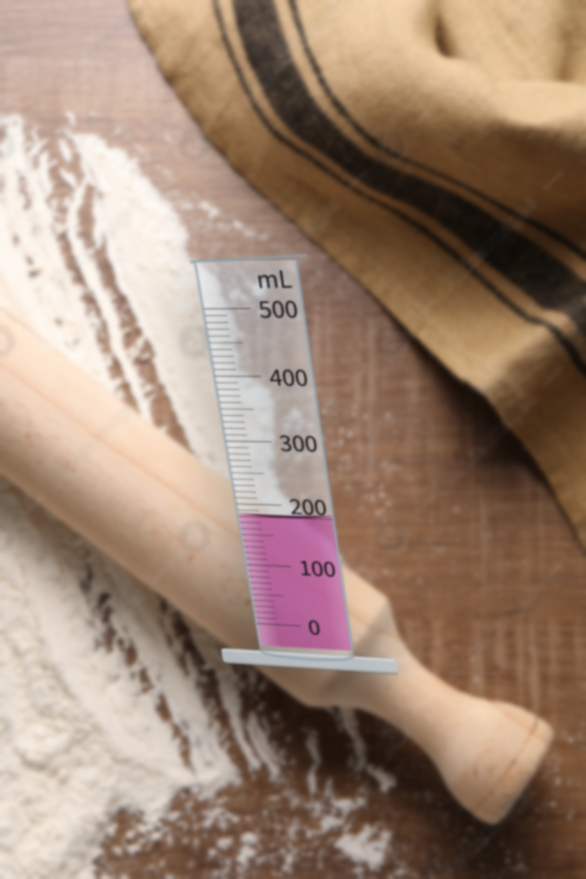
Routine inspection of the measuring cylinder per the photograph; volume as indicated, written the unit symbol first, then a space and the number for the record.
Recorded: mL 180
